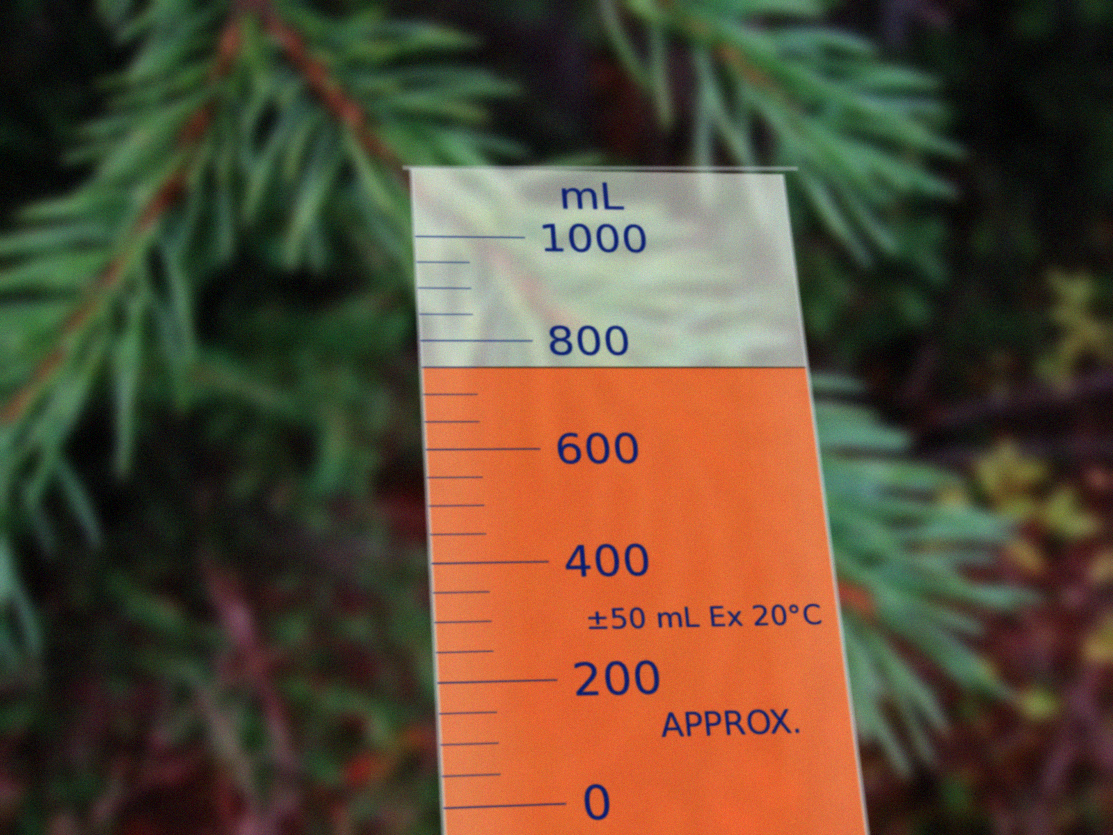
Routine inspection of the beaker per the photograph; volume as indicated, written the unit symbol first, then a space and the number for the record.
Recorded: mL 750
